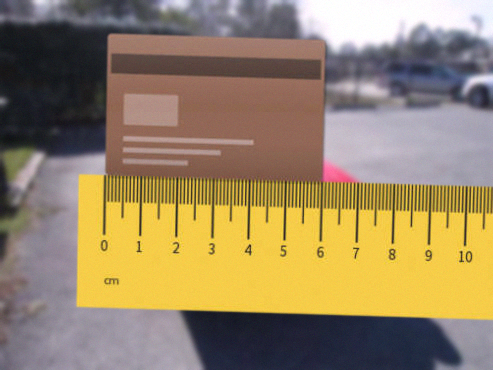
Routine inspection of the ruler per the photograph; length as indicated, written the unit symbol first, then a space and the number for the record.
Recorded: cm 6
